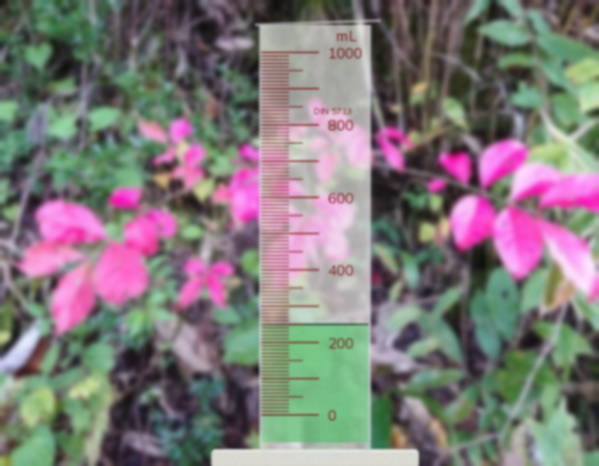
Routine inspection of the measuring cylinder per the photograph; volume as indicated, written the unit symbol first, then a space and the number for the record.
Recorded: mL 250
